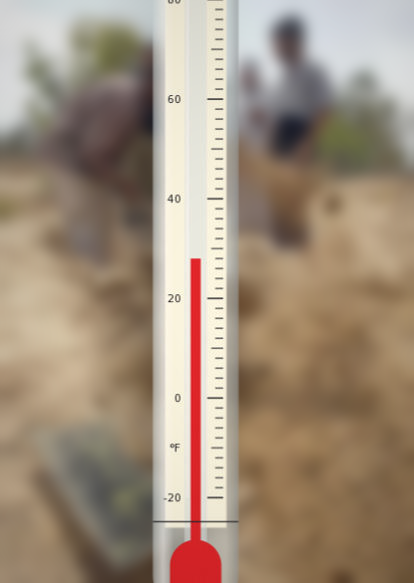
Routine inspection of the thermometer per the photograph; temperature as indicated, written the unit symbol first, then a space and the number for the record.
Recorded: °F 28
